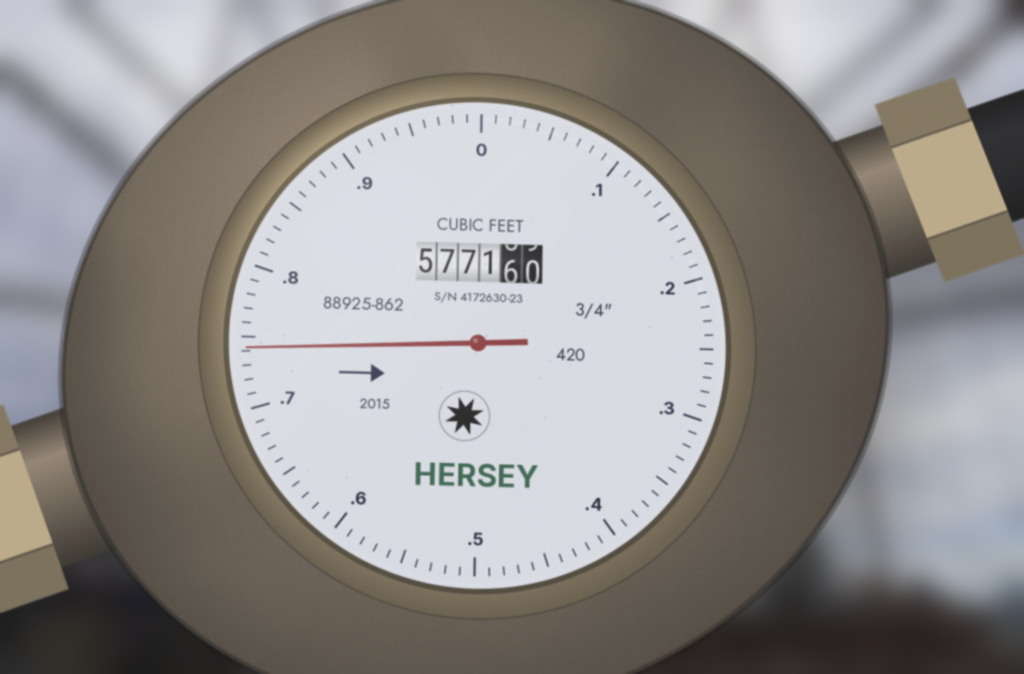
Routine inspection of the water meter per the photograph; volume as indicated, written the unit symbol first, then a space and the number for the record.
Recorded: ft³ 577159.74
